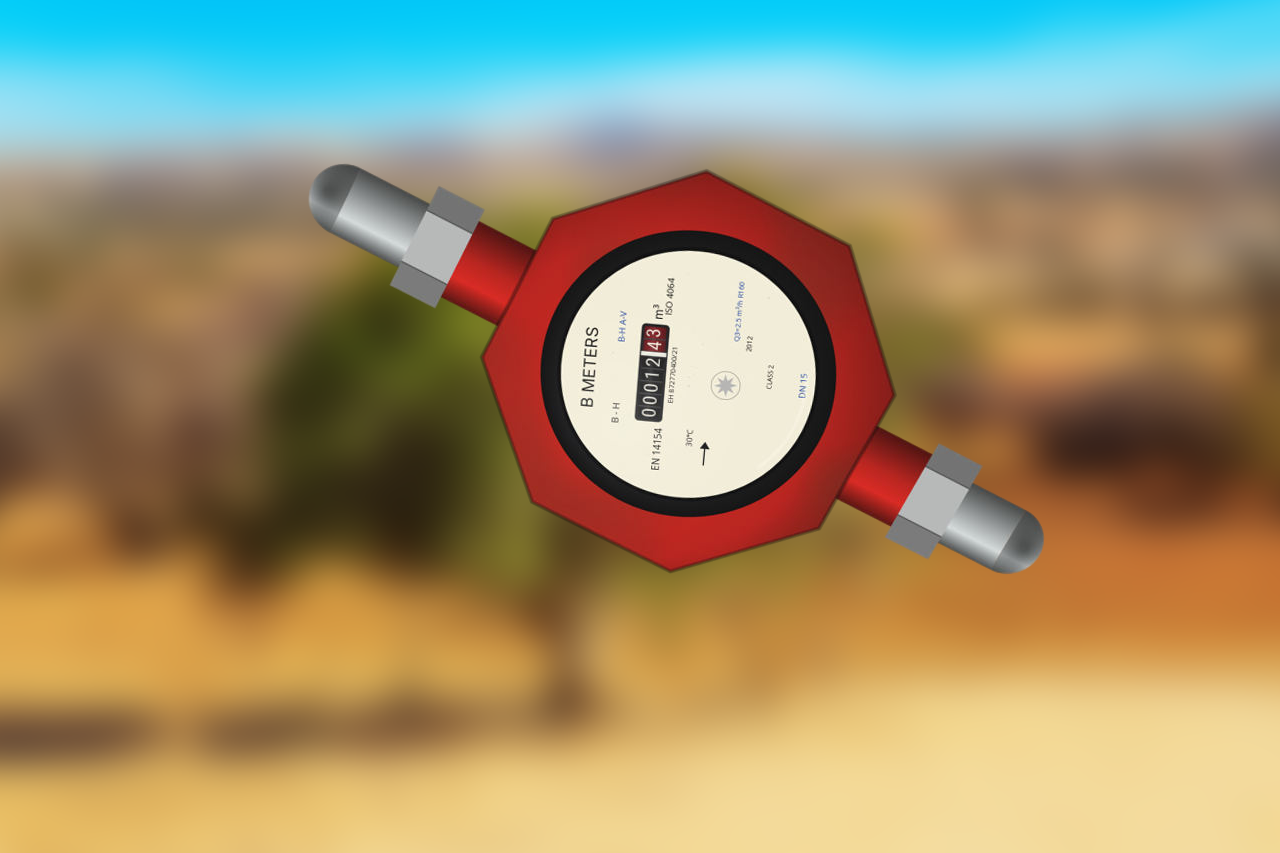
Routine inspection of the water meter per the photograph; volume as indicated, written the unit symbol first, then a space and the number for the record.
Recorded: m³ 12.43
